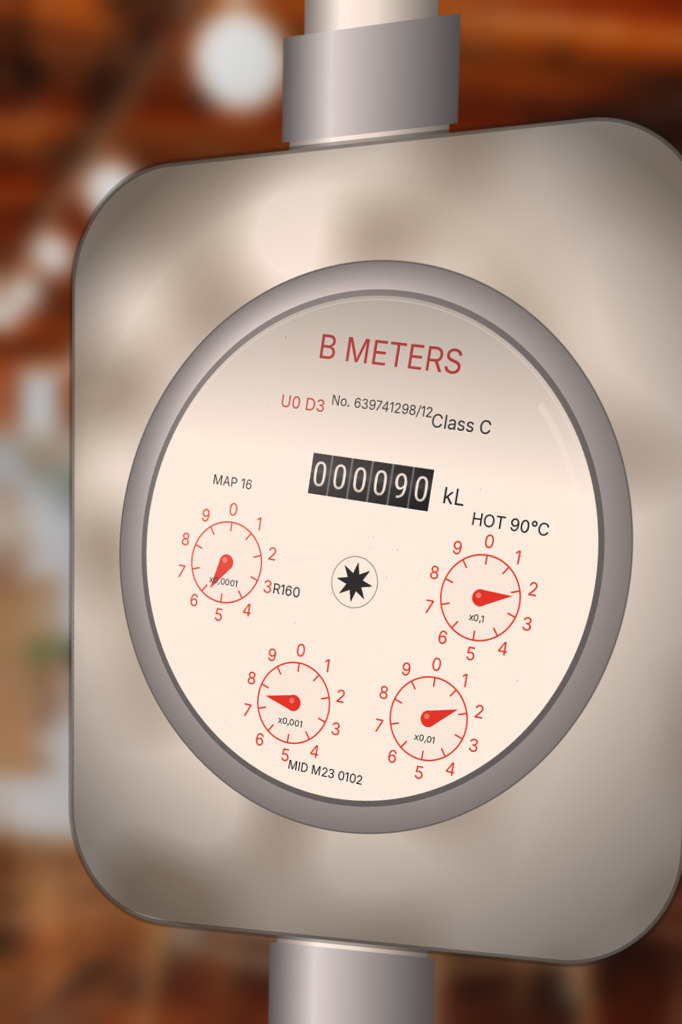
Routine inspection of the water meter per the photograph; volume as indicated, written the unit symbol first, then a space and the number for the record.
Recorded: kL 90.2175
